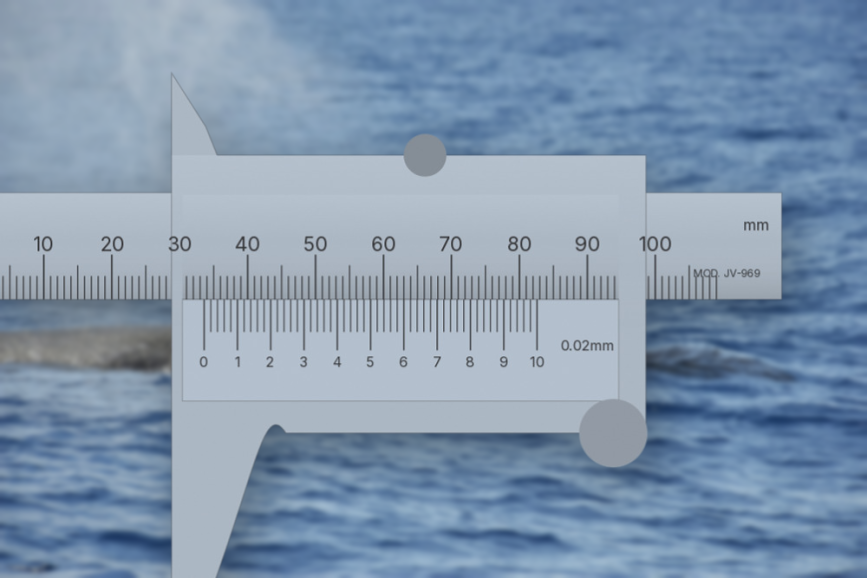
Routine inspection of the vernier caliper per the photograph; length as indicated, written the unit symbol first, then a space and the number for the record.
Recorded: mm 33.6
